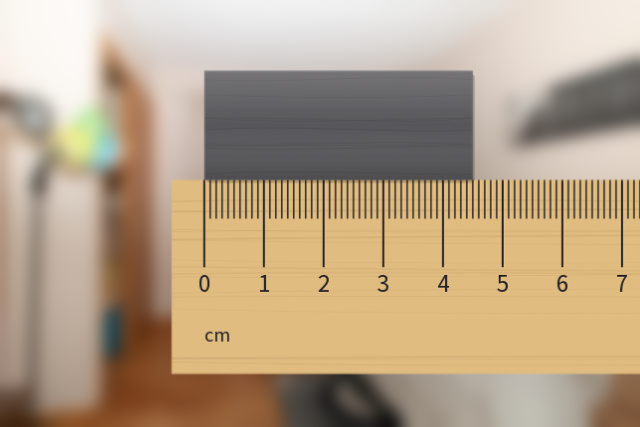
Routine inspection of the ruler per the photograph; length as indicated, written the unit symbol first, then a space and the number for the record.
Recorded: cm 4.5
